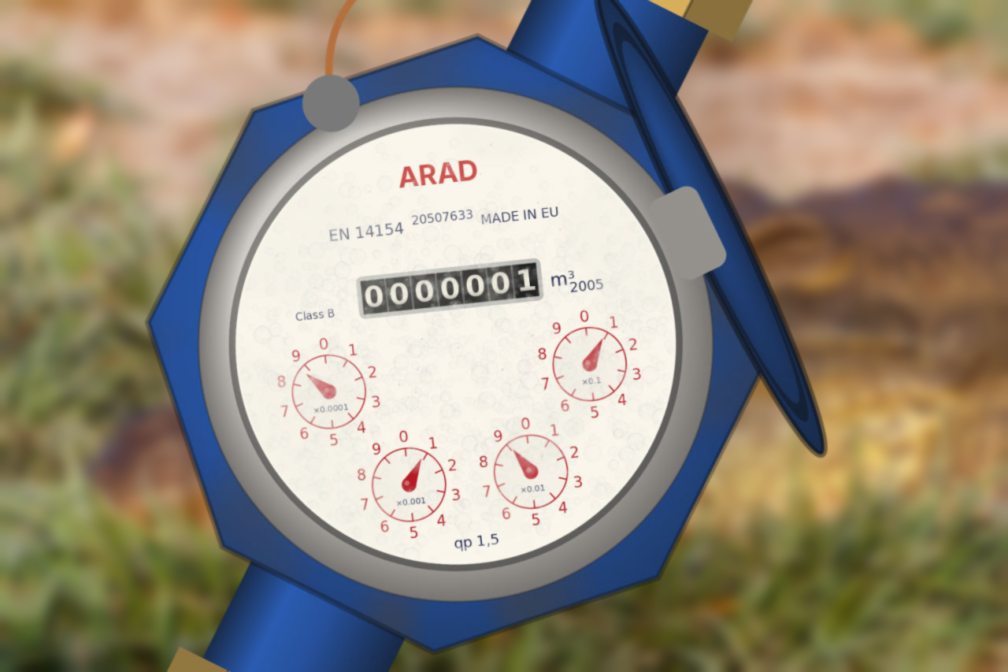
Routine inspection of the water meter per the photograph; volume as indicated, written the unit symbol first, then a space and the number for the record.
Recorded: m³ 1.0908
